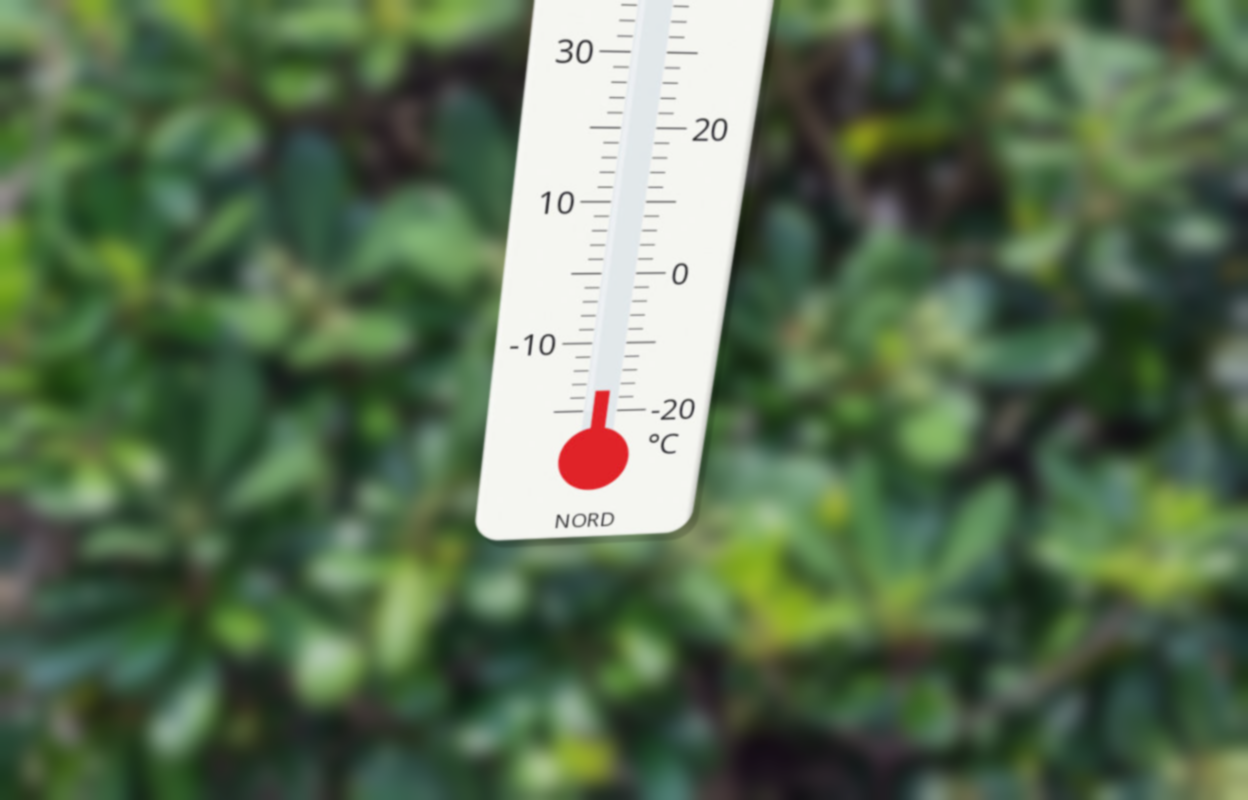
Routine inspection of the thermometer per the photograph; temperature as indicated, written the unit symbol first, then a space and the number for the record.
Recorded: °C -17
